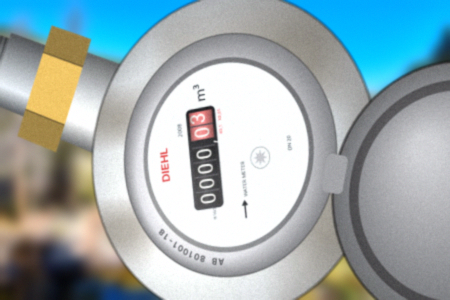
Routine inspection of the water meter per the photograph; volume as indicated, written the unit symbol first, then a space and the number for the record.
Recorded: m³ 0.03
